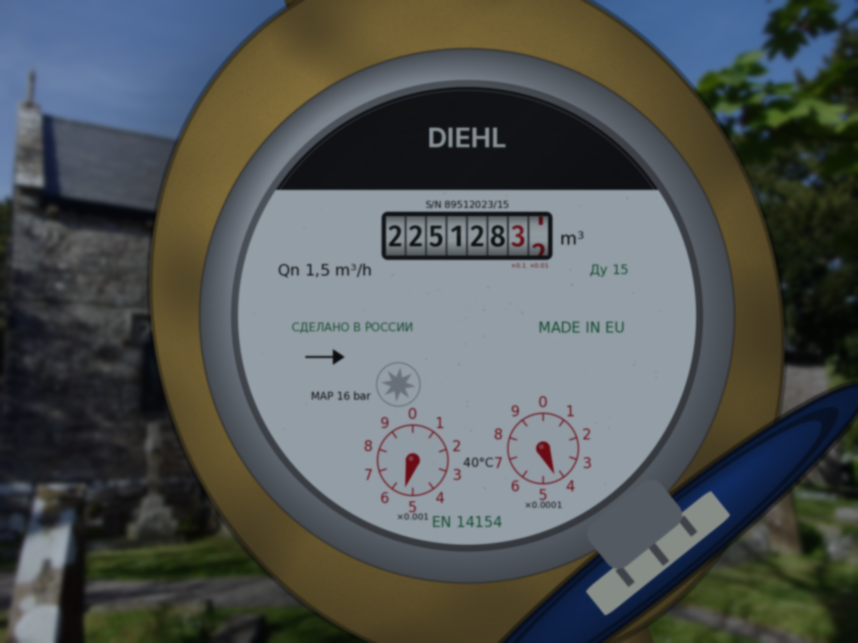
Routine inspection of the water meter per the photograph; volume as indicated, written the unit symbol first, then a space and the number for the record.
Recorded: m³ 225128.3154
